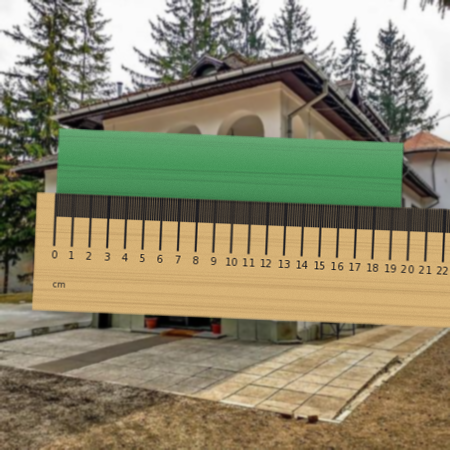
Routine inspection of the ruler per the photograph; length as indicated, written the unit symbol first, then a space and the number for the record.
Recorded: cm 19.5
